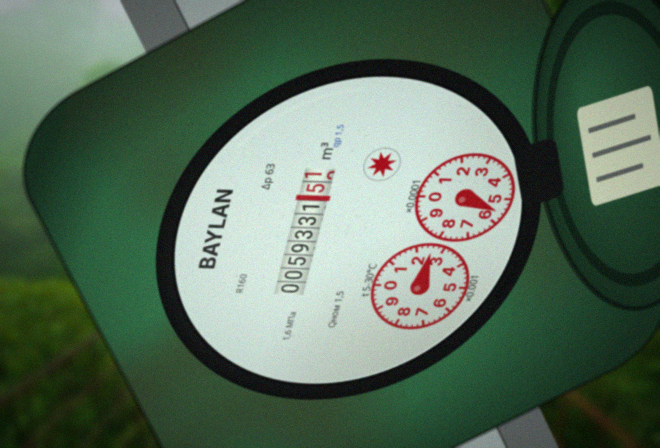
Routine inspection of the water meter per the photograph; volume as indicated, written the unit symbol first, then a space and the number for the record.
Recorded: m³ 59331.5125
